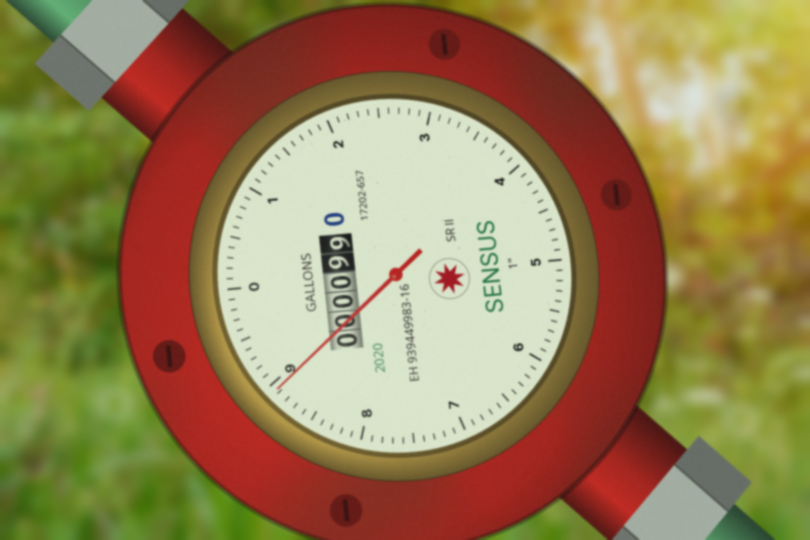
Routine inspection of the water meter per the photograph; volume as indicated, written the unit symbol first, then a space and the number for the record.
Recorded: gal 988.9
